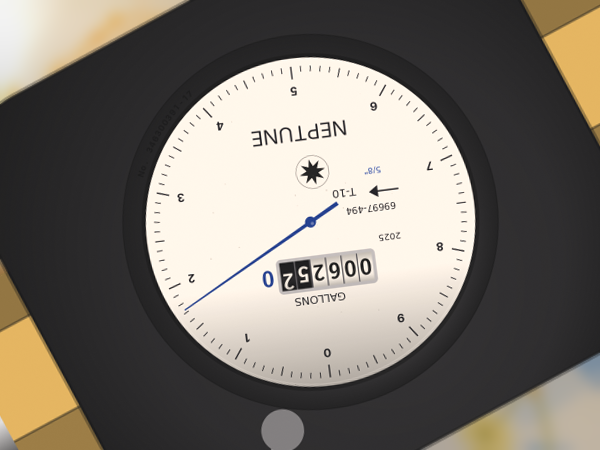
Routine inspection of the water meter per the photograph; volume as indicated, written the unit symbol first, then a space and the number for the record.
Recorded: gal 62521.7
